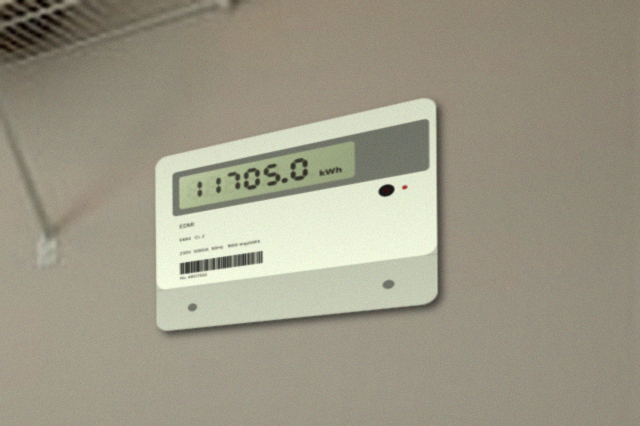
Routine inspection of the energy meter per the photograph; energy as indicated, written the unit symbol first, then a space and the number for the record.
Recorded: kWh 11705.0
